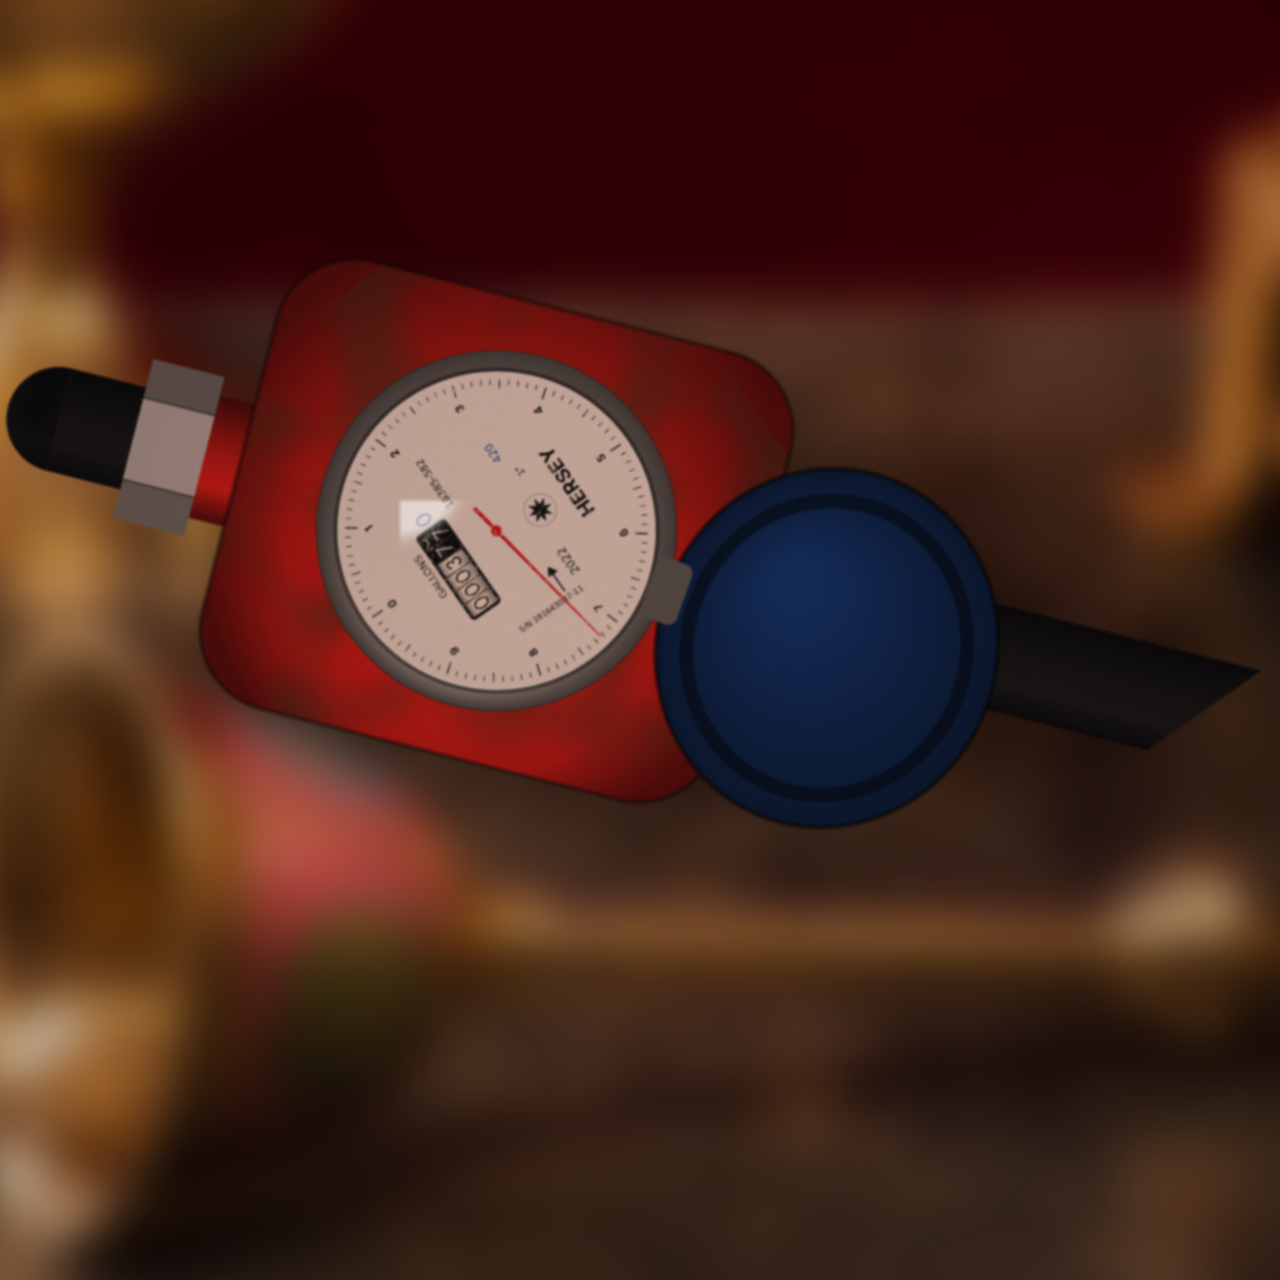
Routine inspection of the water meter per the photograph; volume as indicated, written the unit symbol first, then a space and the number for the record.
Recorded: gal 3767.2
